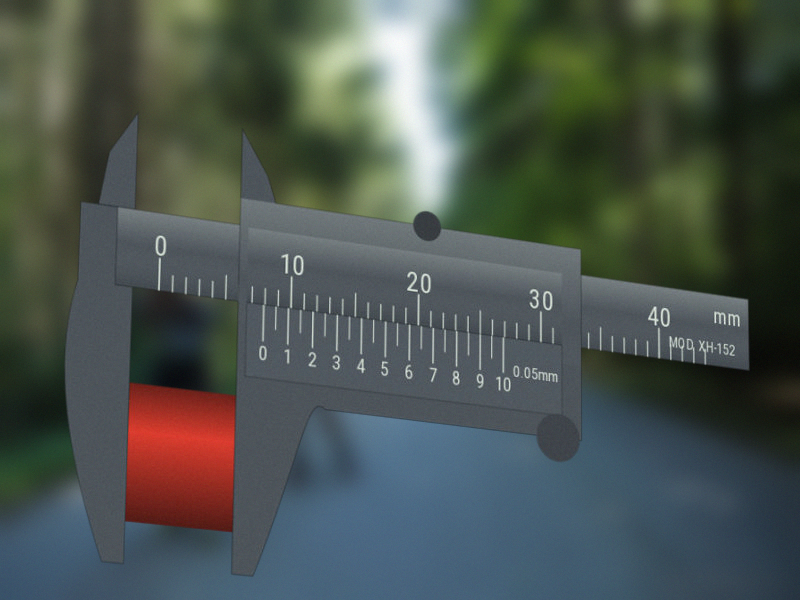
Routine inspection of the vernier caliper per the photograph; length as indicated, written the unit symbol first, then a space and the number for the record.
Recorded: mm 7.9
